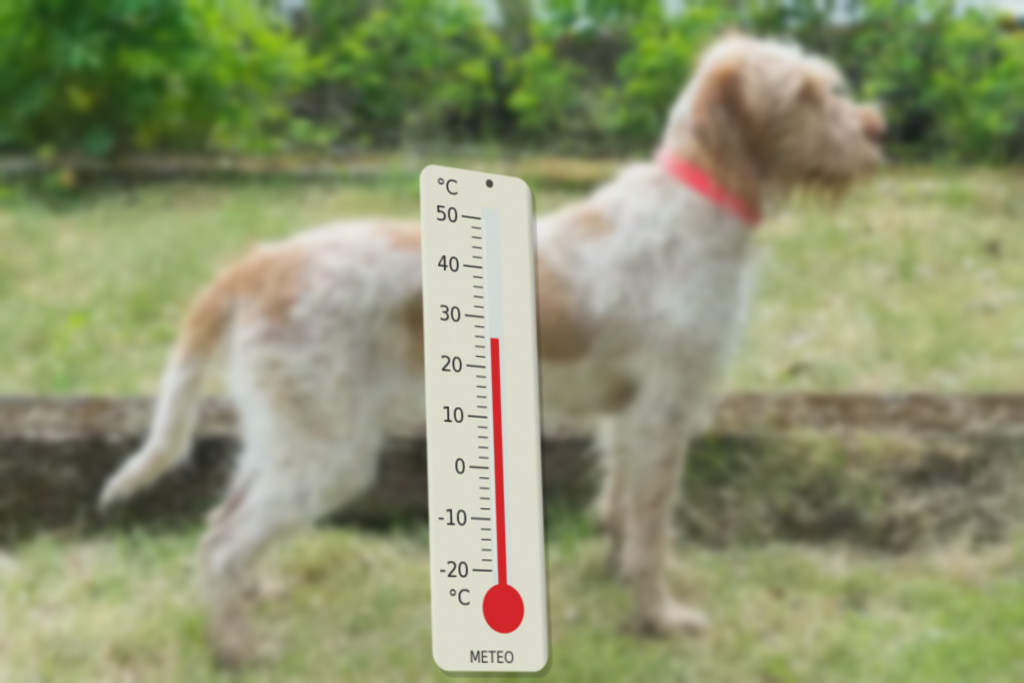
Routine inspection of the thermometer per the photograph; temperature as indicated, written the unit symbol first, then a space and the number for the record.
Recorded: °C 26
